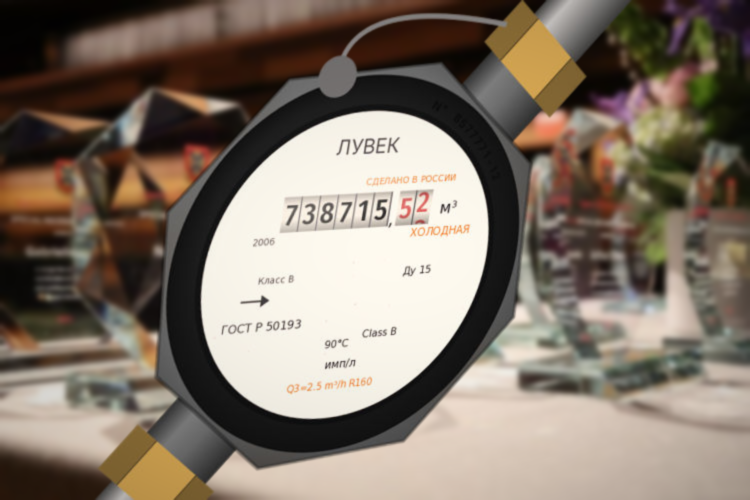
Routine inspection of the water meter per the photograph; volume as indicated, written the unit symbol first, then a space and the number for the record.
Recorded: m³ 738715.52
